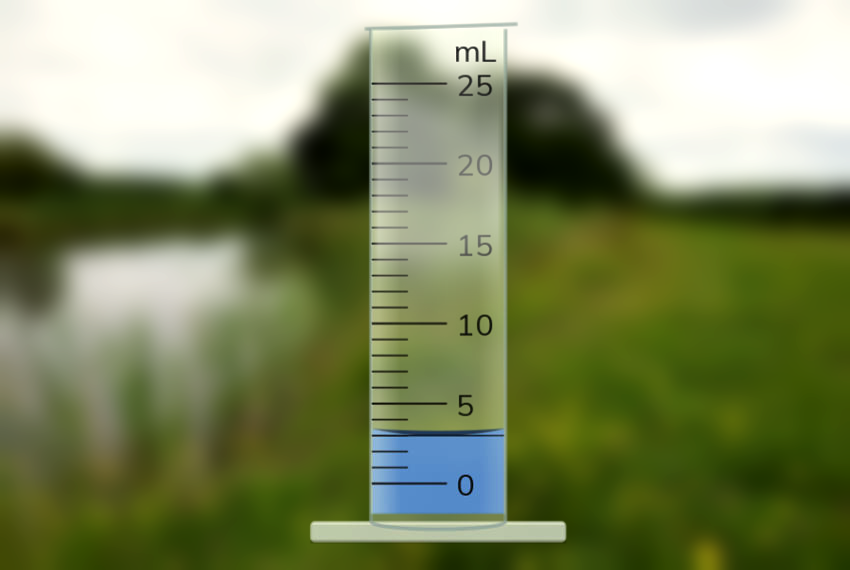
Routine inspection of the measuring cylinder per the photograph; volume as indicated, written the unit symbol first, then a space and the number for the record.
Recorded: mL 3
